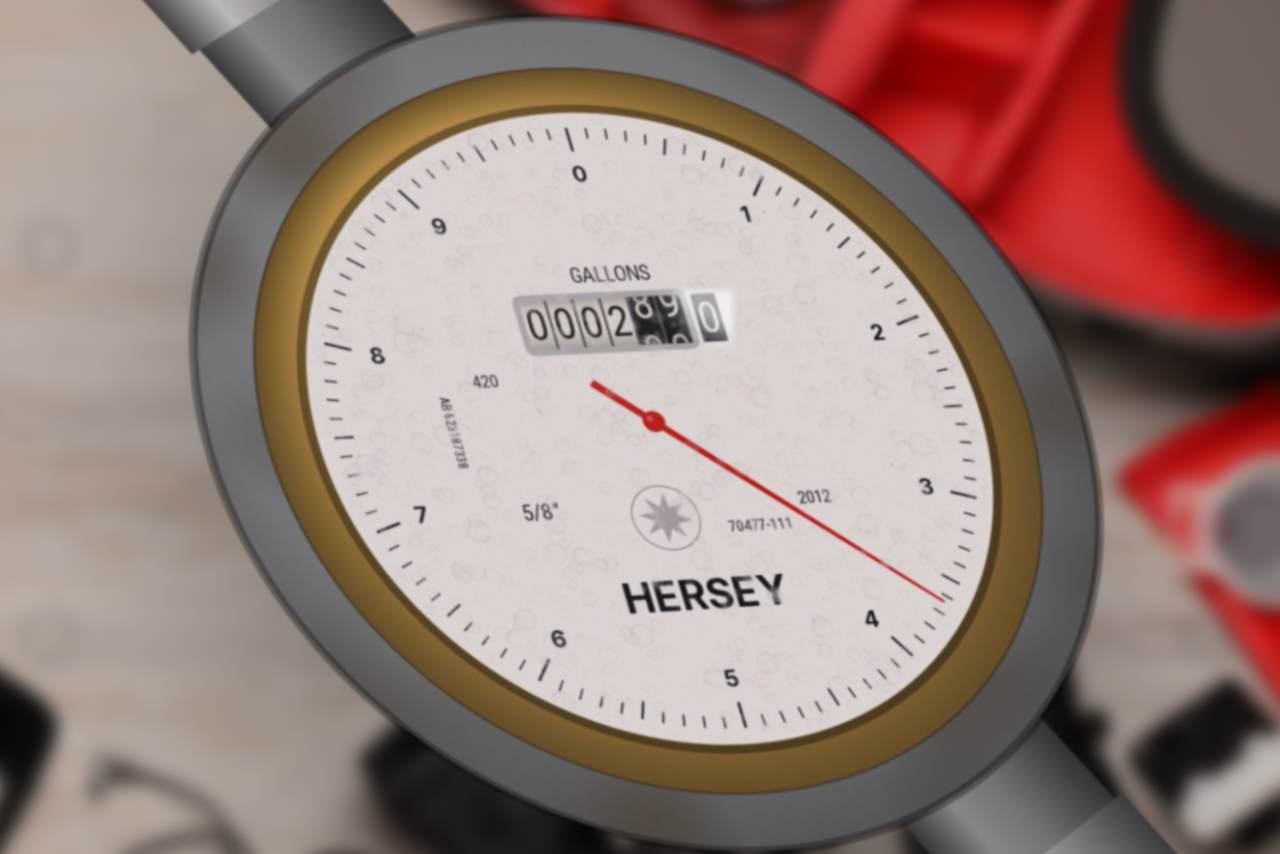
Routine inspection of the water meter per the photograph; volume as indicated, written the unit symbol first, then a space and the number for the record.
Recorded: gal 2893.6
